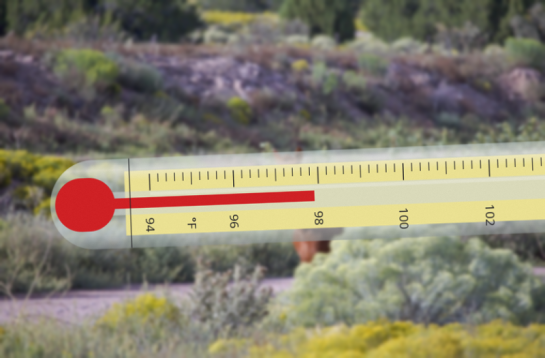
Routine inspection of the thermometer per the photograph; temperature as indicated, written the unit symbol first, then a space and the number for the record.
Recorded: °F 97.9
